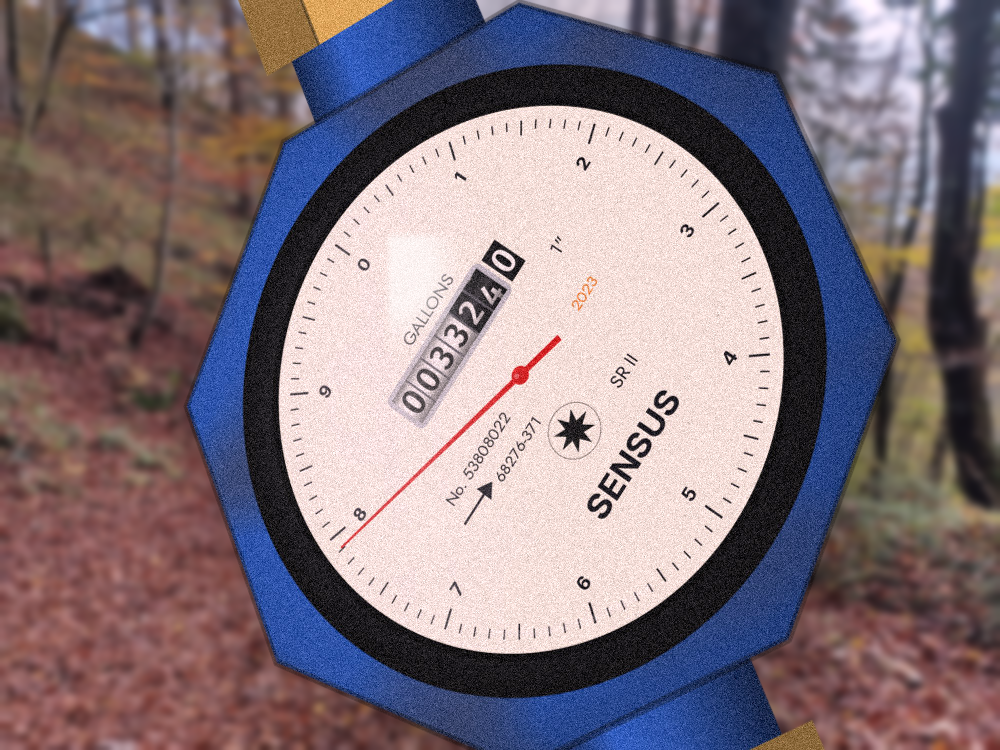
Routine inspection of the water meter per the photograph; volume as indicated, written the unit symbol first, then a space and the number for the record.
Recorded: gal 33237.9
